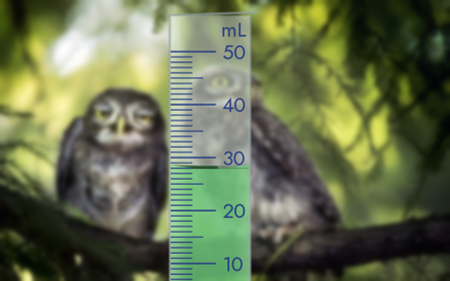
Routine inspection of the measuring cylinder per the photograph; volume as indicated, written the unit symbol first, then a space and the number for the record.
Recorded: mL 28
